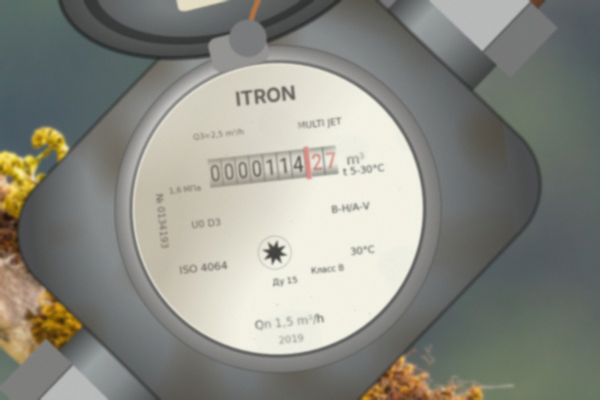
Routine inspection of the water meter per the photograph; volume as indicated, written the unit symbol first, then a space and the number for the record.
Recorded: m³ 114.27
